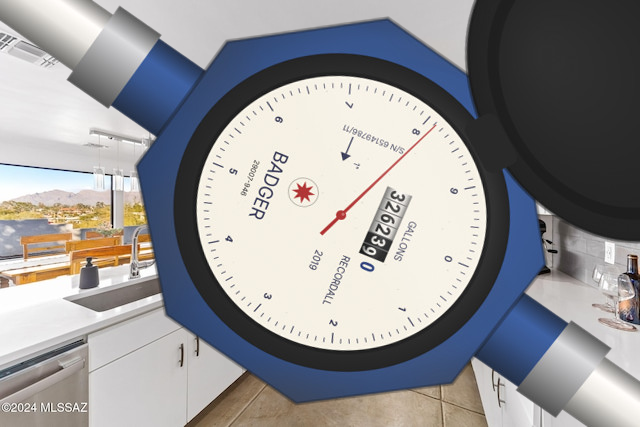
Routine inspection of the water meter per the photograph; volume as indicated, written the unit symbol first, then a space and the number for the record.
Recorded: gal 3262388.1
